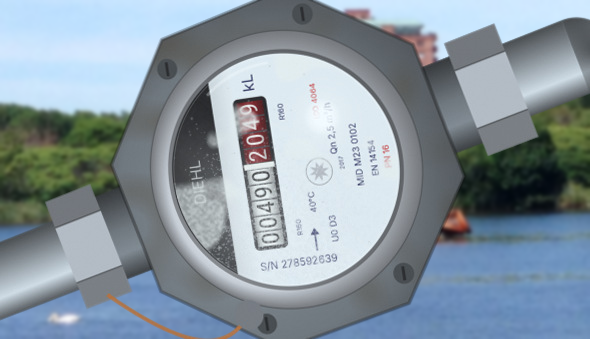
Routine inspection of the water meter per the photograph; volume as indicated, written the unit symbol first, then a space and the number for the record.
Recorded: kL 490.2049
